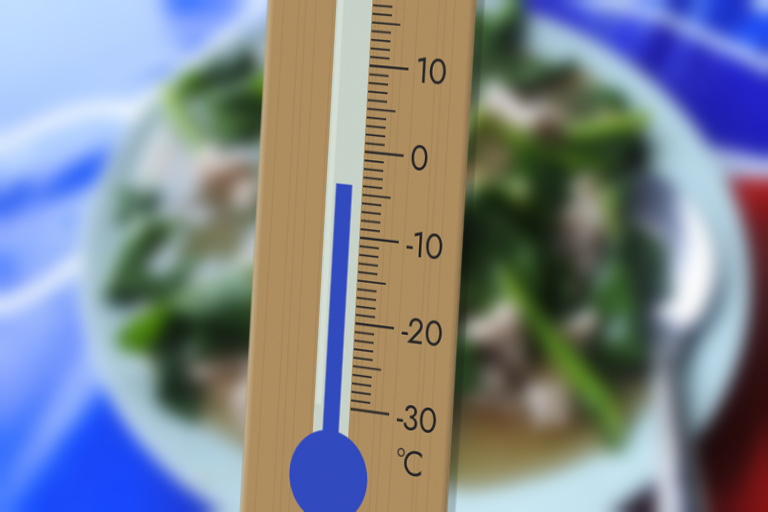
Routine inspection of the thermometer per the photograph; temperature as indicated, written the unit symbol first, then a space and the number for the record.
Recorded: °C -4
